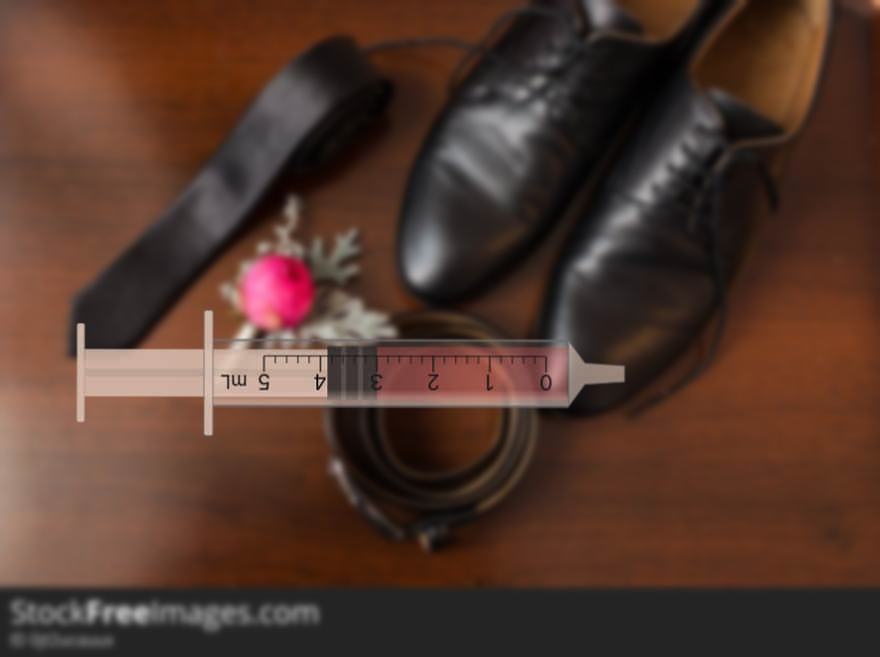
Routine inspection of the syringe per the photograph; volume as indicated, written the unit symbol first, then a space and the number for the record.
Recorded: mL 3
